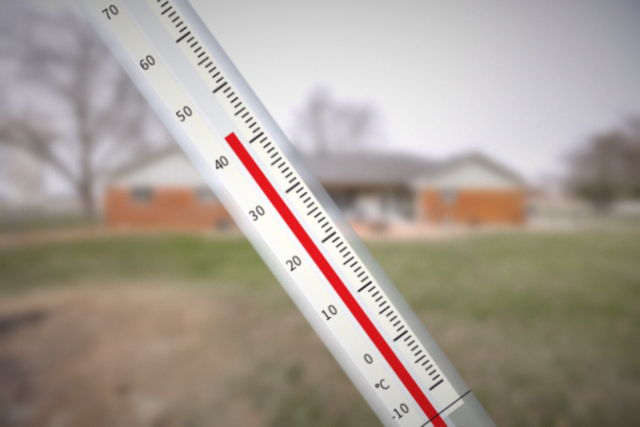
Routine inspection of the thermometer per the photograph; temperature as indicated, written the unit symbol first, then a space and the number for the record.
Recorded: °C 43
